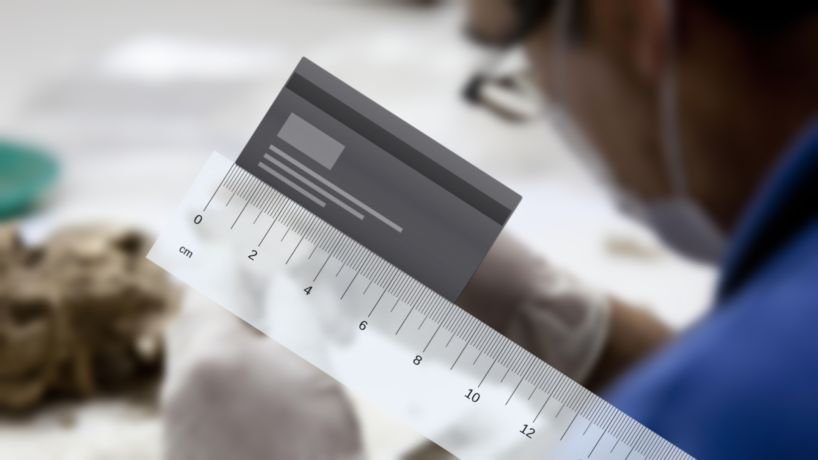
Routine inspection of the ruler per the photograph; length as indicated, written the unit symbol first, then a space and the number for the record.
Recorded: cm 8
